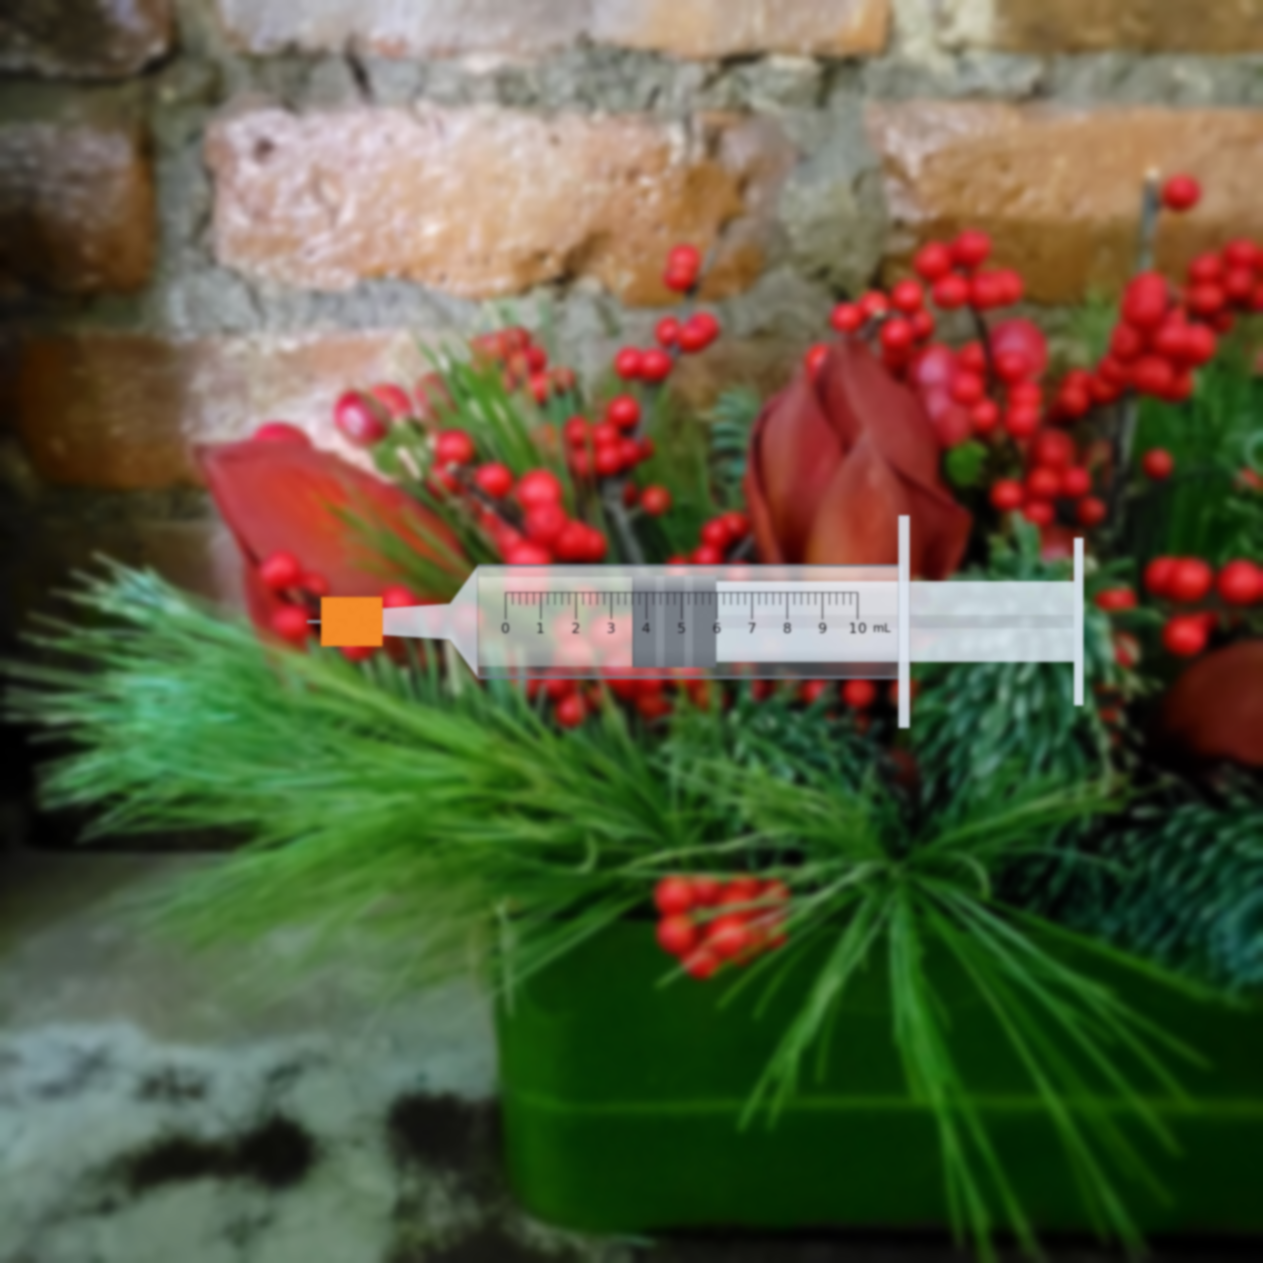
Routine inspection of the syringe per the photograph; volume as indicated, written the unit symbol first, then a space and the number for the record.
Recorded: mL 3.6
